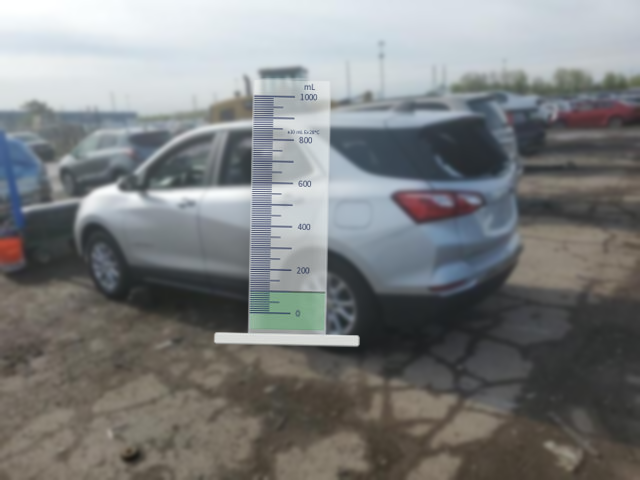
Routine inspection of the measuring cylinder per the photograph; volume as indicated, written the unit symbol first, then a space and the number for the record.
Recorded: mL 100
